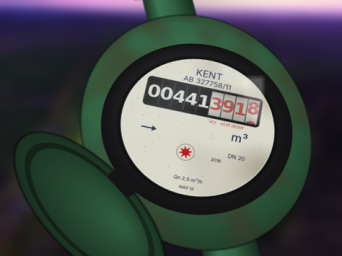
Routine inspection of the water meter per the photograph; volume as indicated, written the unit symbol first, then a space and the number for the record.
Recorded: m³ 441.3918
